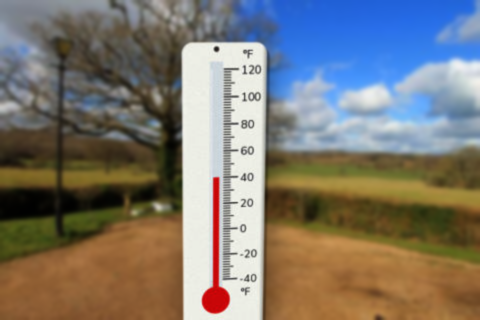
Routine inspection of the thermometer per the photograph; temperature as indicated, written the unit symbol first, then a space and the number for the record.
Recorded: °F 40
